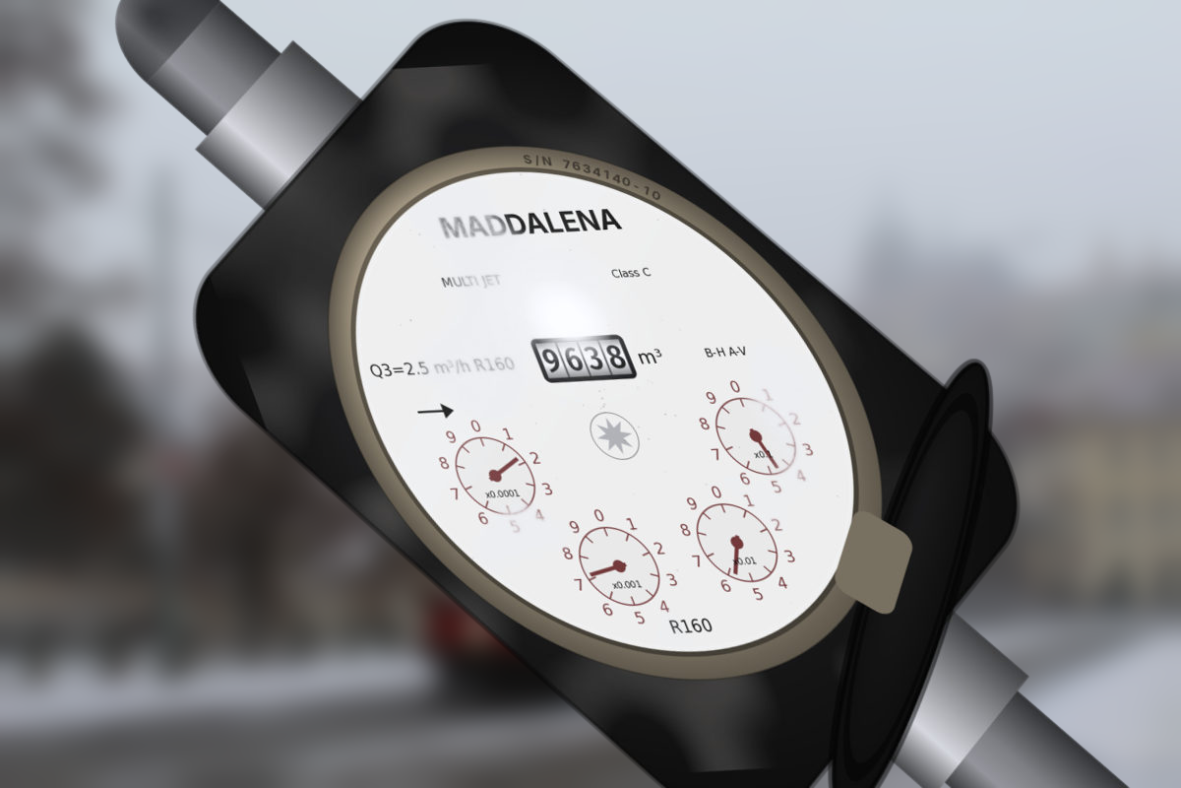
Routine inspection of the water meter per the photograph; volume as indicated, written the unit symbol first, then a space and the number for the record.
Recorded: m³ 9638.4571
